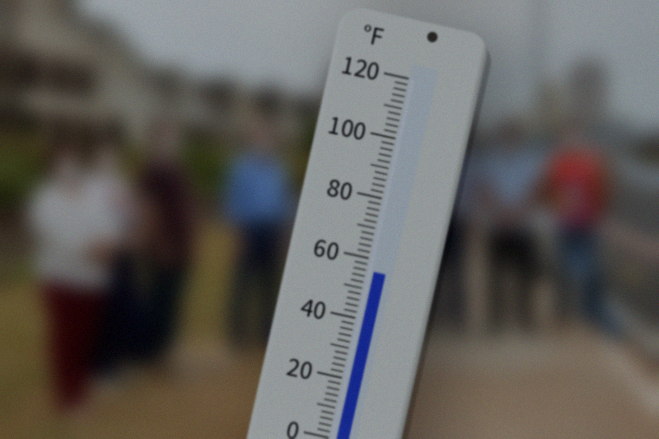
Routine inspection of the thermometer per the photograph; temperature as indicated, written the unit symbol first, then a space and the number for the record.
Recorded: °F 56
